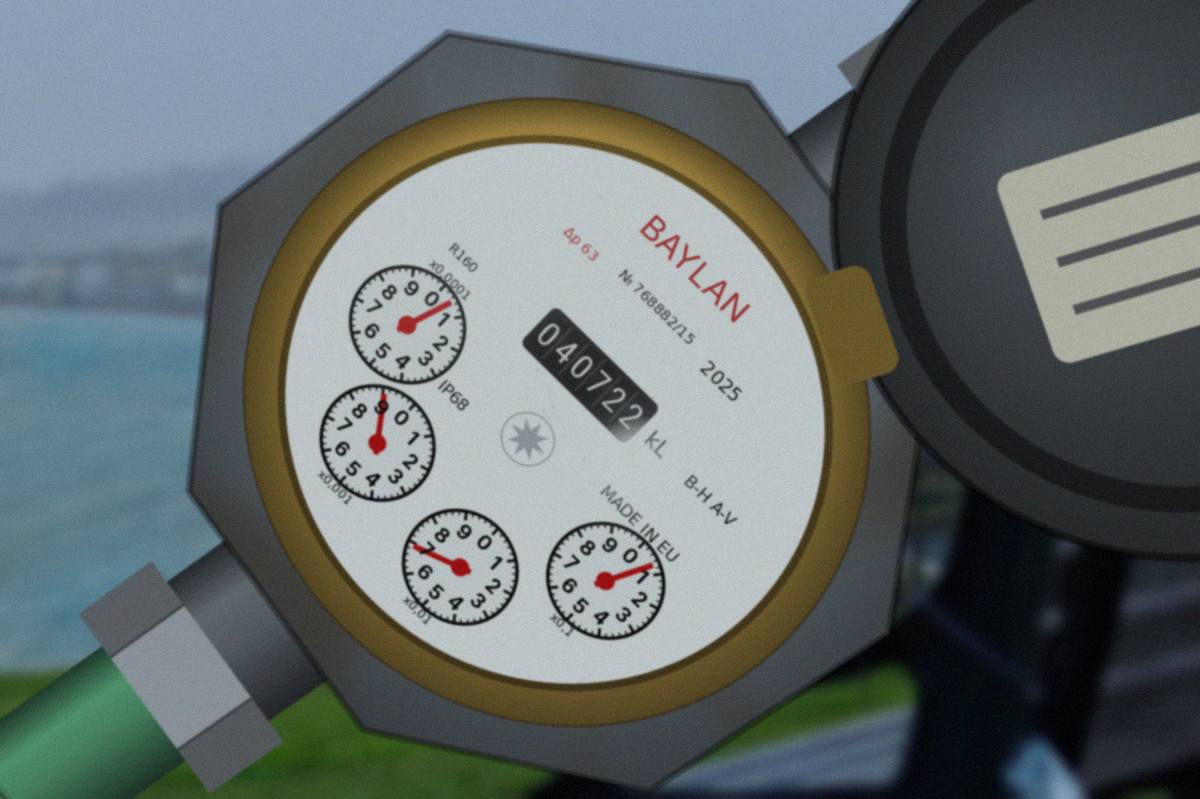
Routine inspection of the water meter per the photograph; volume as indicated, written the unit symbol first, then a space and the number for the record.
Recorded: kL 40722.0690
